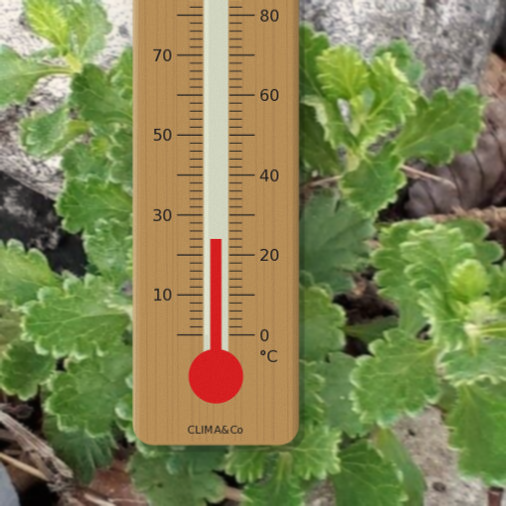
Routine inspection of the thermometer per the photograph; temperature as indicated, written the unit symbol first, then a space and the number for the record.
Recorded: °C 24
